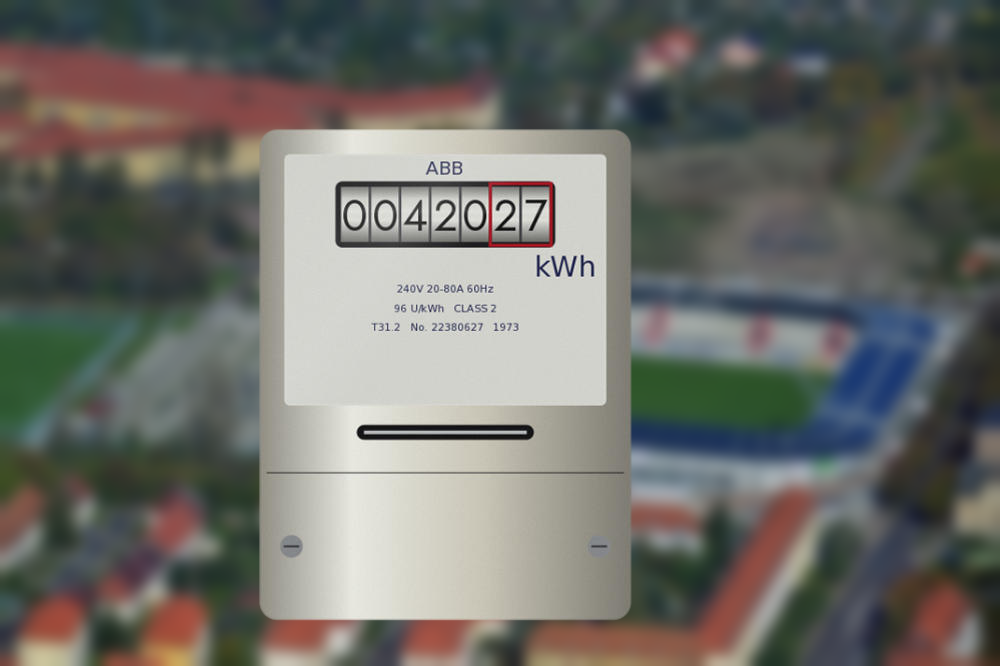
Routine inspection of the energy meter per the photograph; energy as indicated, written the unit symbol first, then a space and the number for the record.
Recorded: kWh 420.27
